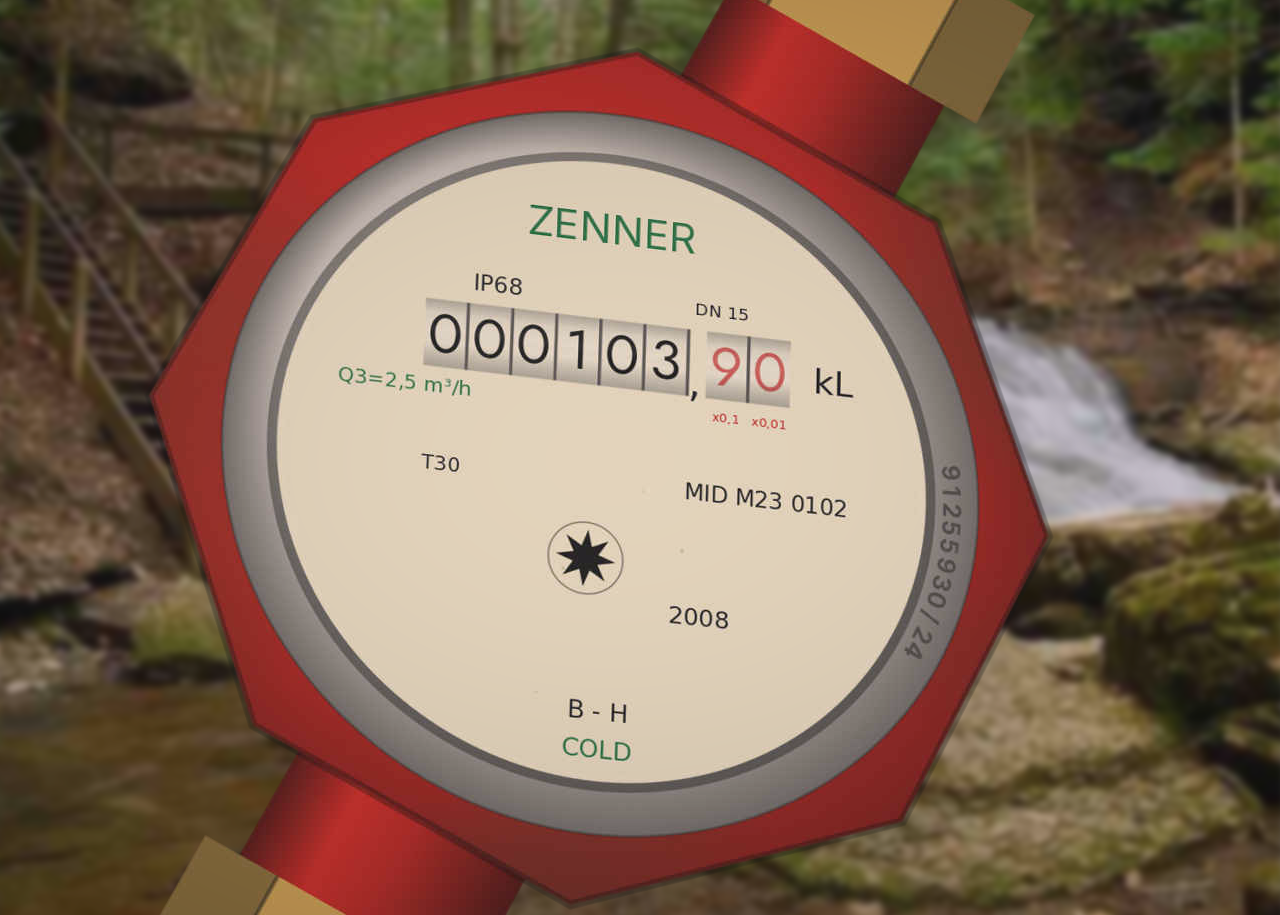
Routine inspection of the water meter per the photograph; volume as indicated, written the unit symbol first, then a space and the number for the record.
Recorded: kL 103.90
